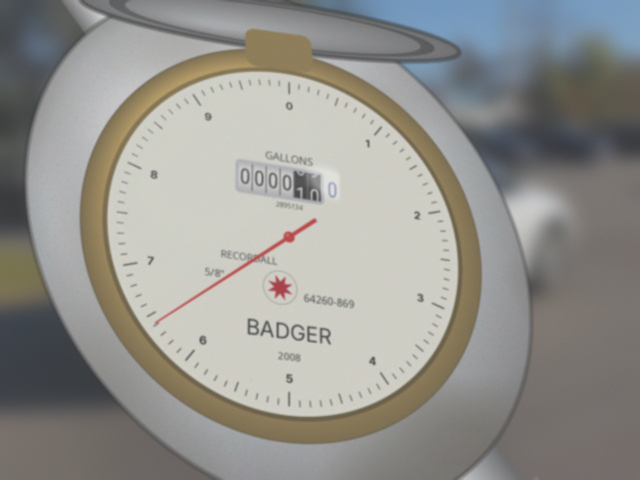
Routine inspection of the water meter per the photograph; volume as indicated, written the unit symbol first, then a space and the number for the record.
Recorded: gal 96.4
